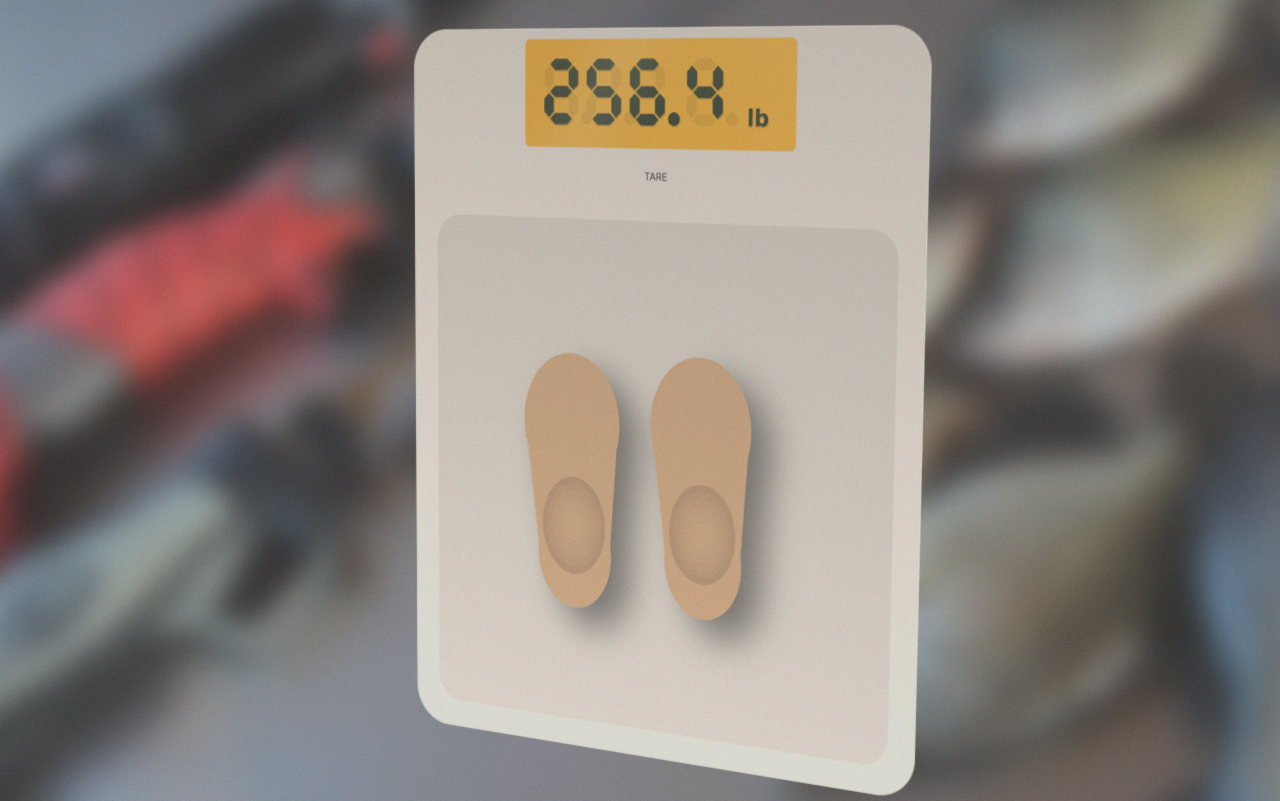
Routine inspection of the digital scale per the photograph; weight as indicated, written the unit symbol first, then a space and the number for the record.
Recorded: lb 256.4
